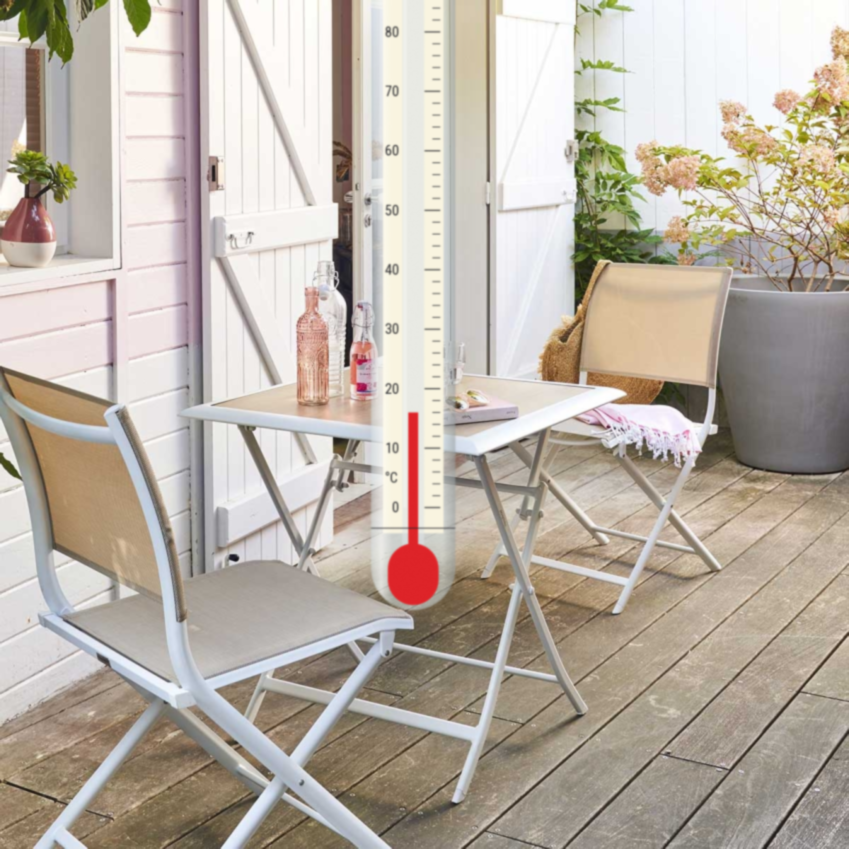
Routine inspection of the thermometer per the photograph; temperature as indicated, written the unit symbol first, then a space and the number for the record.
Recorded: °C 16
